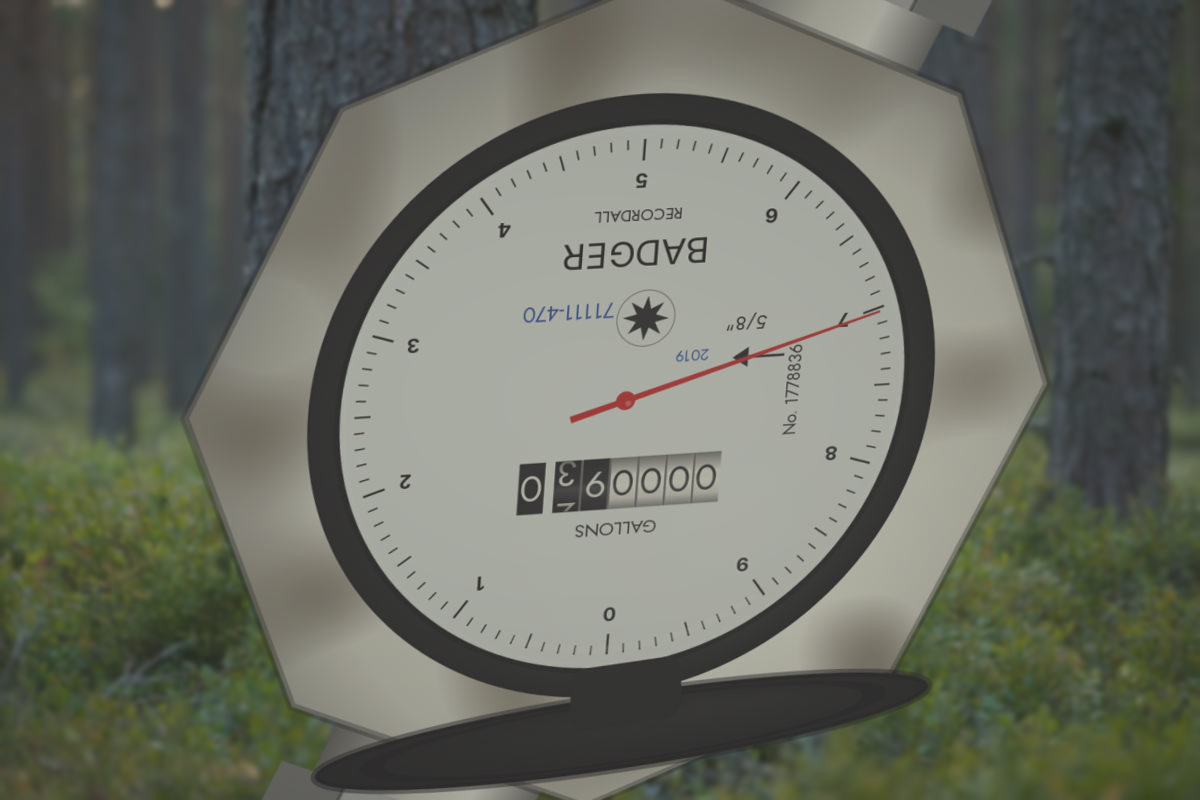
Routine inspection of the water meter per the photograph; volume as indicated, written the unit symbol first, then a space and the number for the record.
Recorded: gal 927.0
